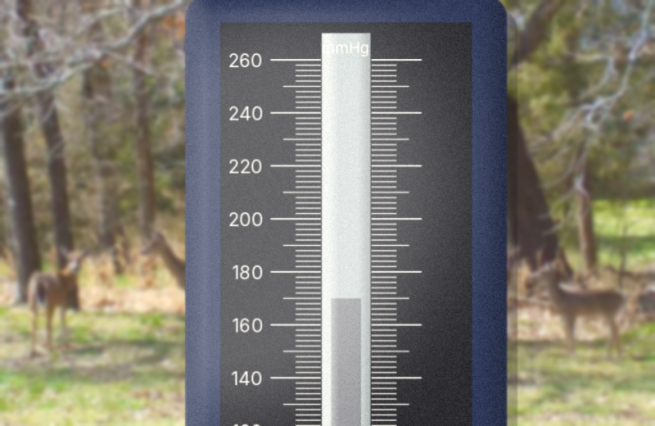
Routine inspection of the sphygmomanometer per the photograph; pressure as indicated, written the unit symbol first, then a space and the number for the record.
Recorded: mmHg 170
